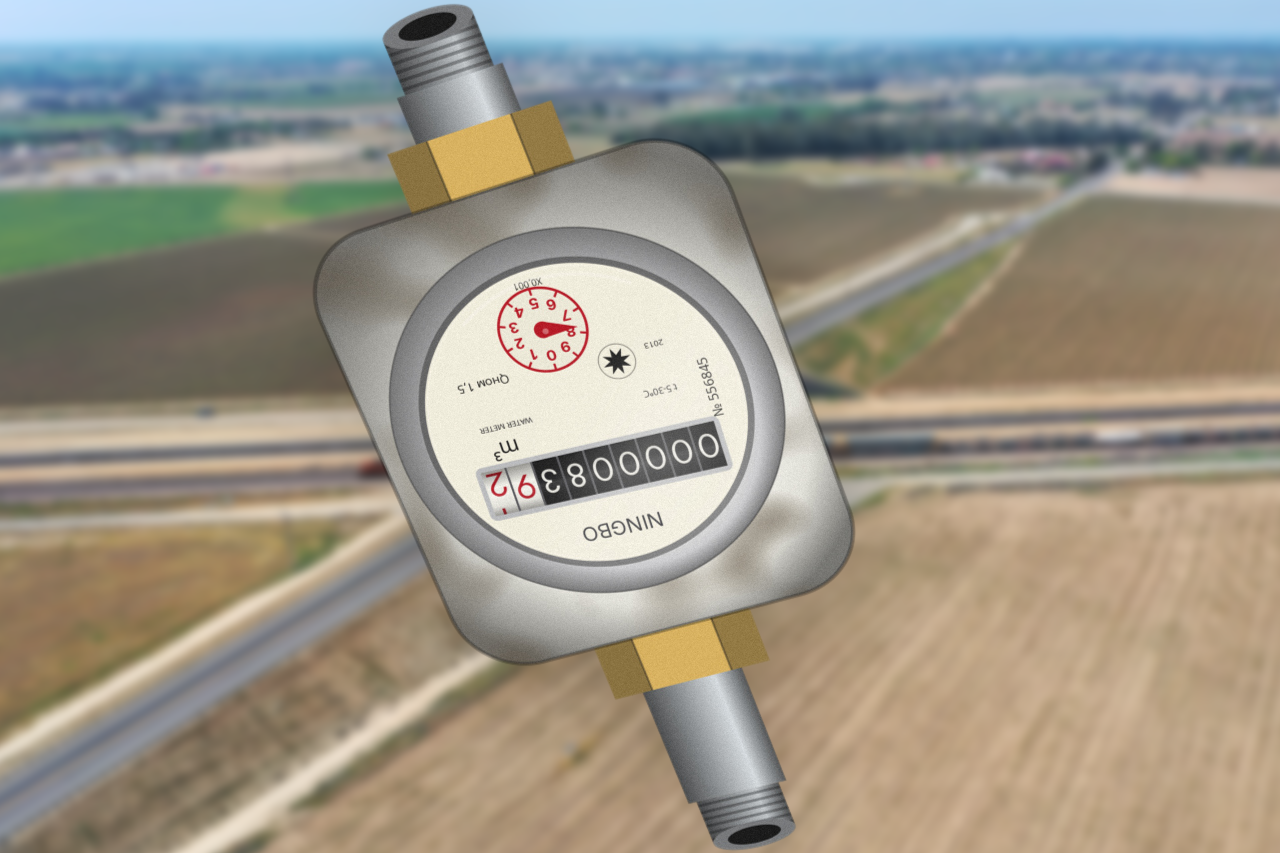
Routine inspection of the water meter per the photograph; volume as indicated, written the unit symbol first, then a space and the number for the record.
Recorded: m³ 83.917
